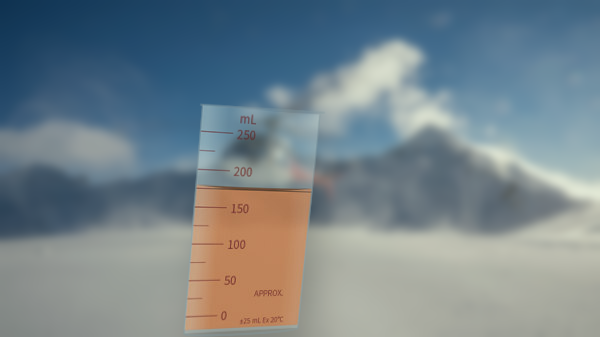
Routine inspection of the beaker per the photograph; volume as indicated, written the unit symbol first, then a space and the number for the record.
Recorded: mL 175
